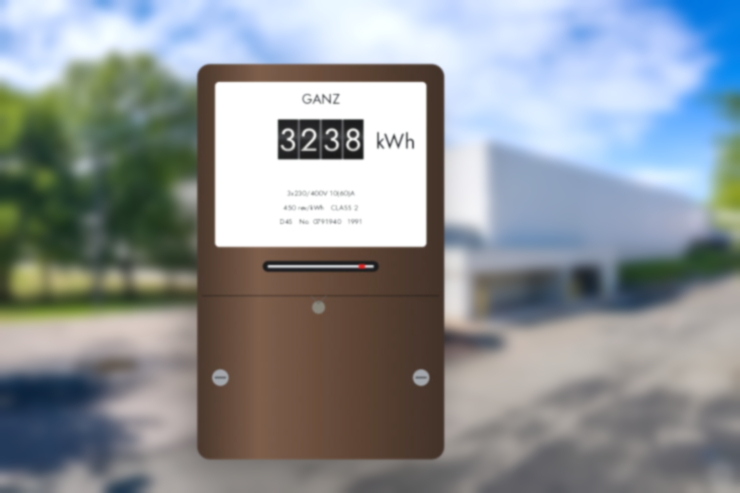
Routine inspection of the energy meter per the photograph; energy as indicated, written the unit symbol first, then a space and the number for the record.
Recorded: kWh 3238
